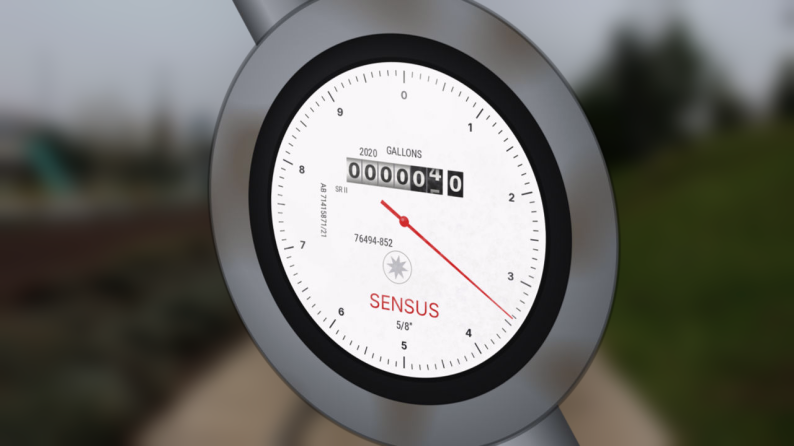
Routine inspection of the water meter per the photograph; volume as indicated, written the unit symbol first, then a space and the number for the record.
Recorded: gal 43.4
